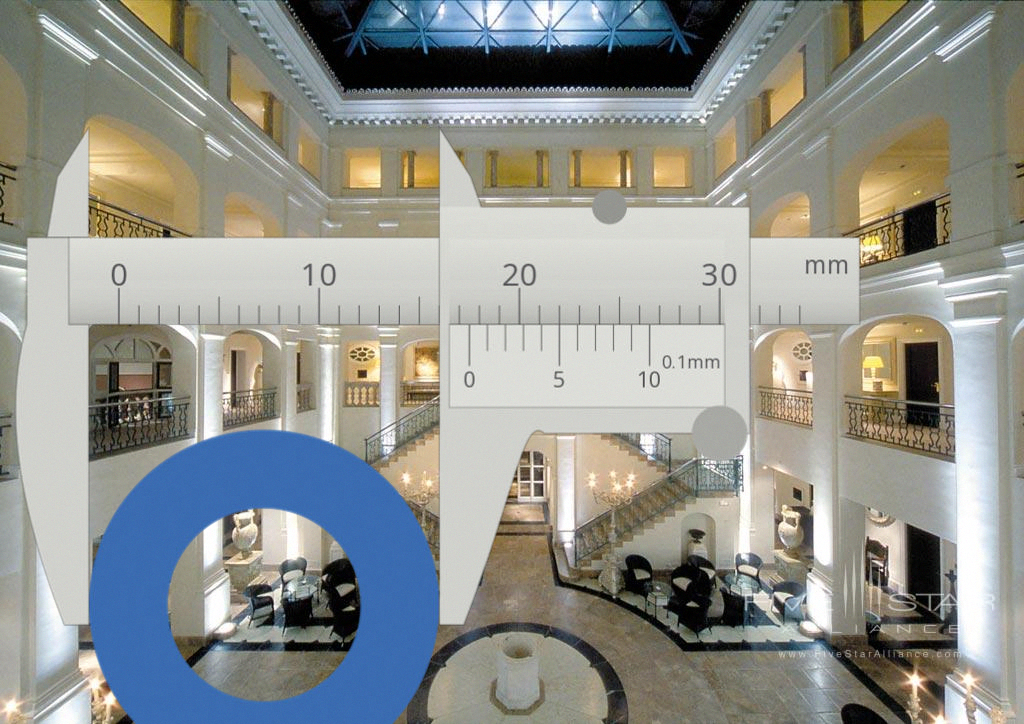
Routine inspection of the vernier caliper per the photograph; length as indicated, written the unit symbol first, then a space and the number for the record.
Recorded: mm 17.5
